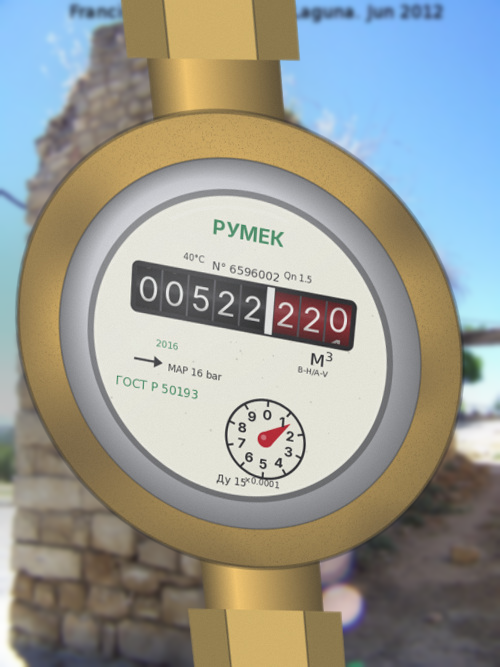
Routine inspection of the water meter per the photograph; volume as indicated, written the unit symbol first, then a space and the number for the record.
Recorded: m³ 522.2201
